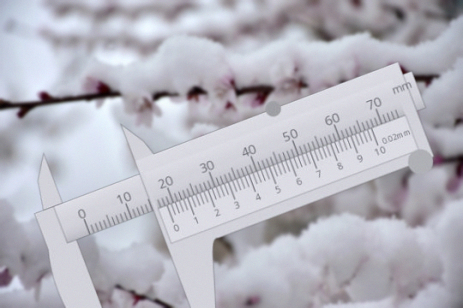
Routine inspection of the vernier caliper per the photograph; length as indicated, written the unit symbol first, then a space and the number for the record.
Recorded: mm 18.5
